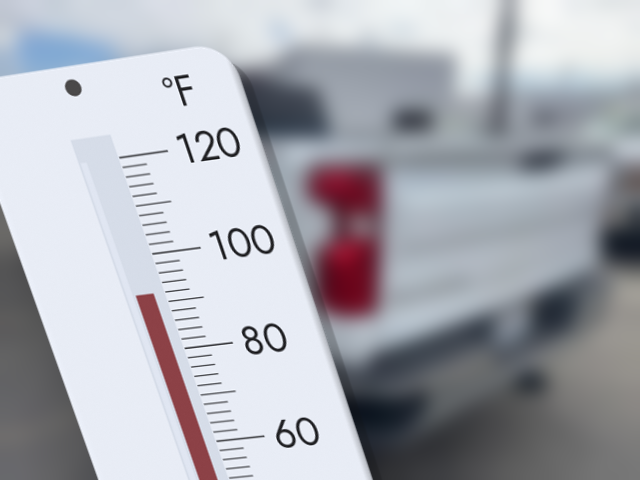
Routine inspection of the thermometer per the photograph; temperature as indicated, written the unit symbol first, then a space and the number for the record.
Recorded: °F 92
